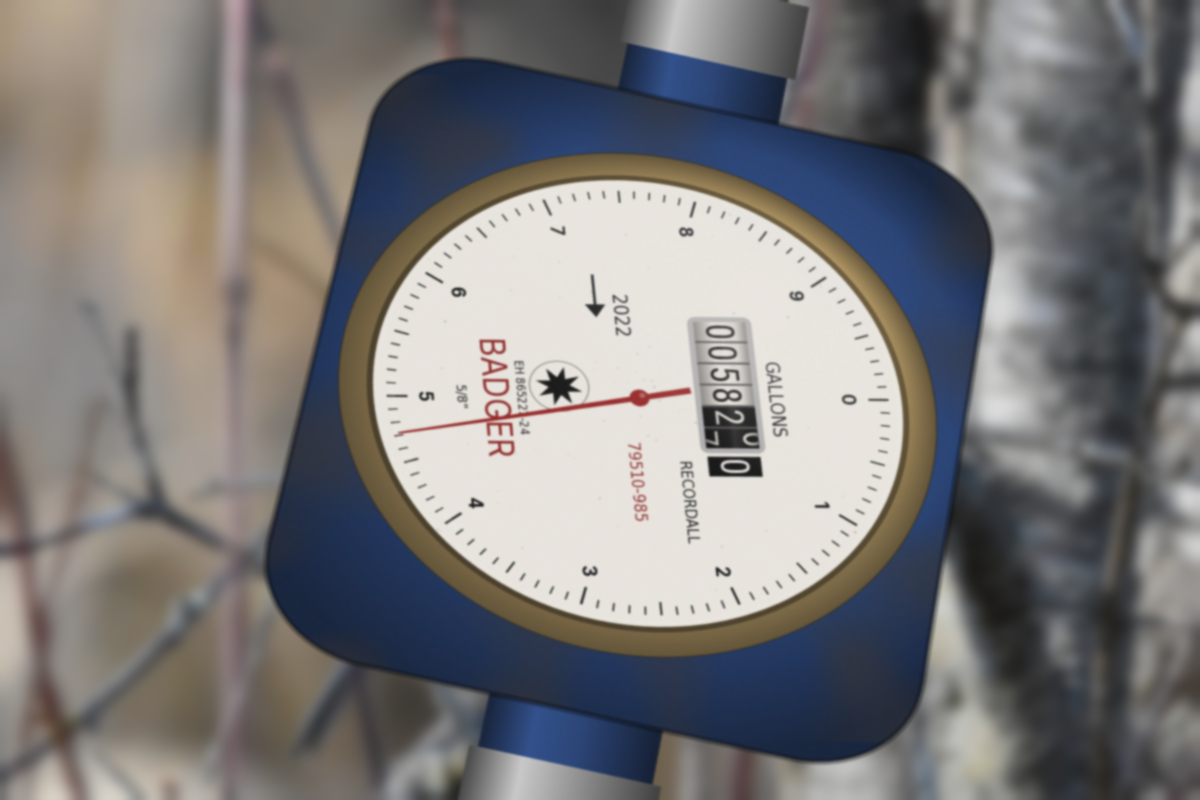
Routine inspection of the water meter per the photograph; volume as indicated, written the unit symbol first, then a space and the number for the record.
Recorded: gal 58264.7
